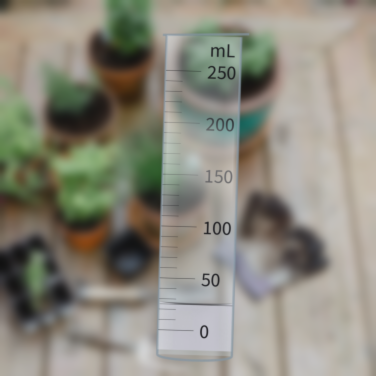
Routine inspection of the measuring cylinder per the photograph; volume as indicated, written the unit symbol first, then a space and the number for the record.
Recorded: mL 25
